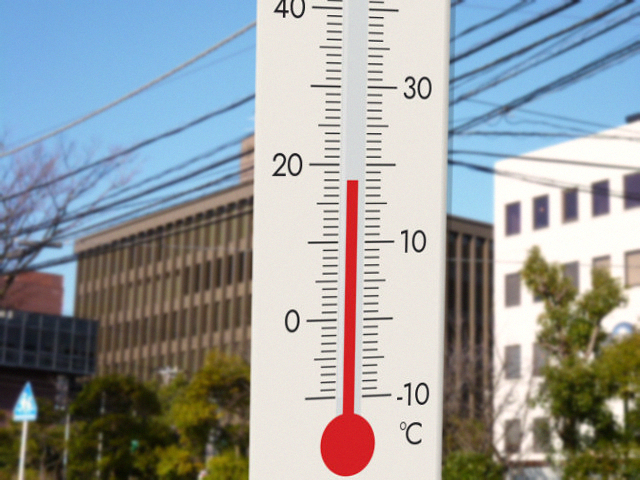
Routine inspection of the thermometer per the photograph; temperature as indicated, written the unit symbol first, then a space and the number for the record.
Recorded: °C 18
